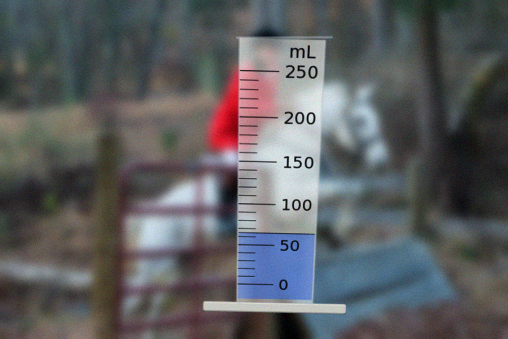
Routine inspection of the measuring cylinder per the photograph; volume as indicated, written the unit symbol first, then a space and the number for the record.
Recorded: mL 65
